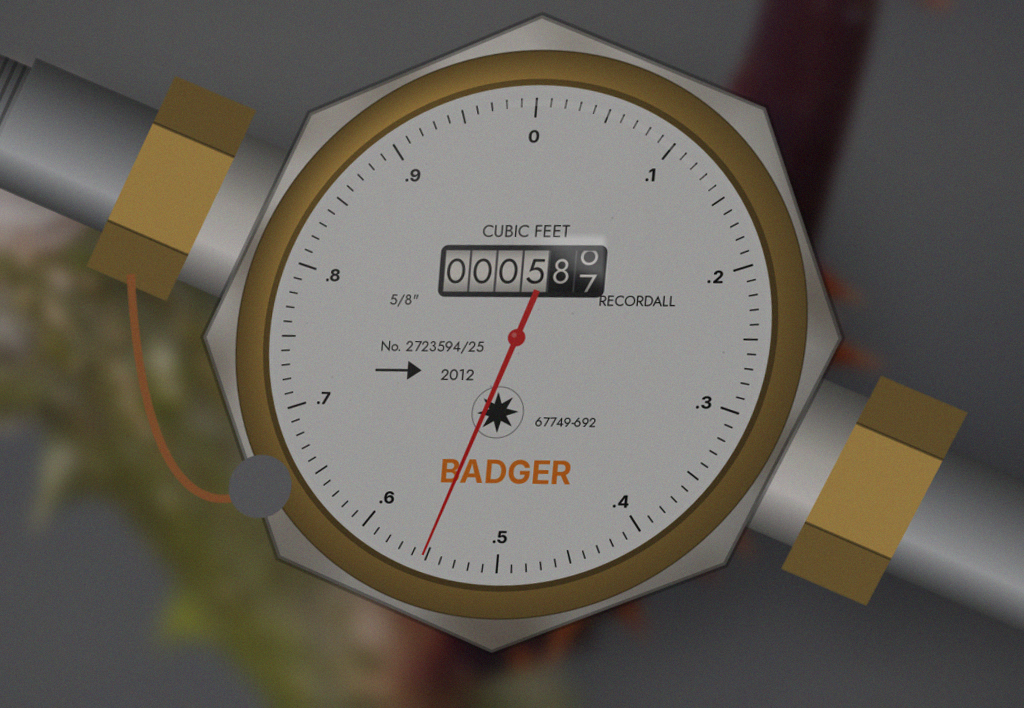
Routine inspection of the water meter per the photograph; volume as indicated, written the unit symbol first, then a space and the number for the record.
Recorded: ft³ 586.55
